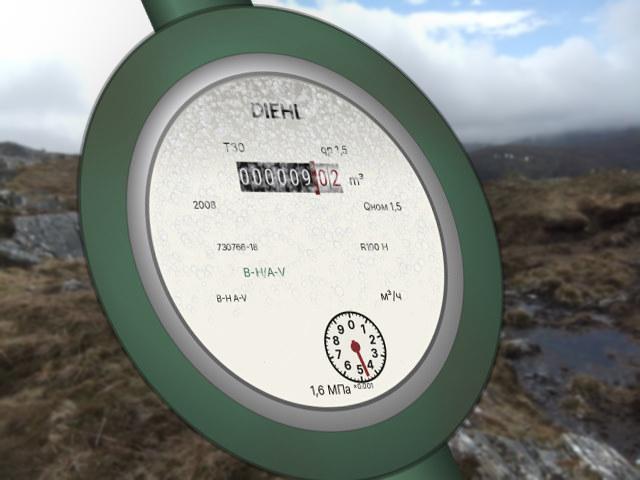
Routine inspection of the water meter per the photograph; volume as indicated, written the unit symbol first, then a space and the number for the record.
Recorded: m³ 9.024
